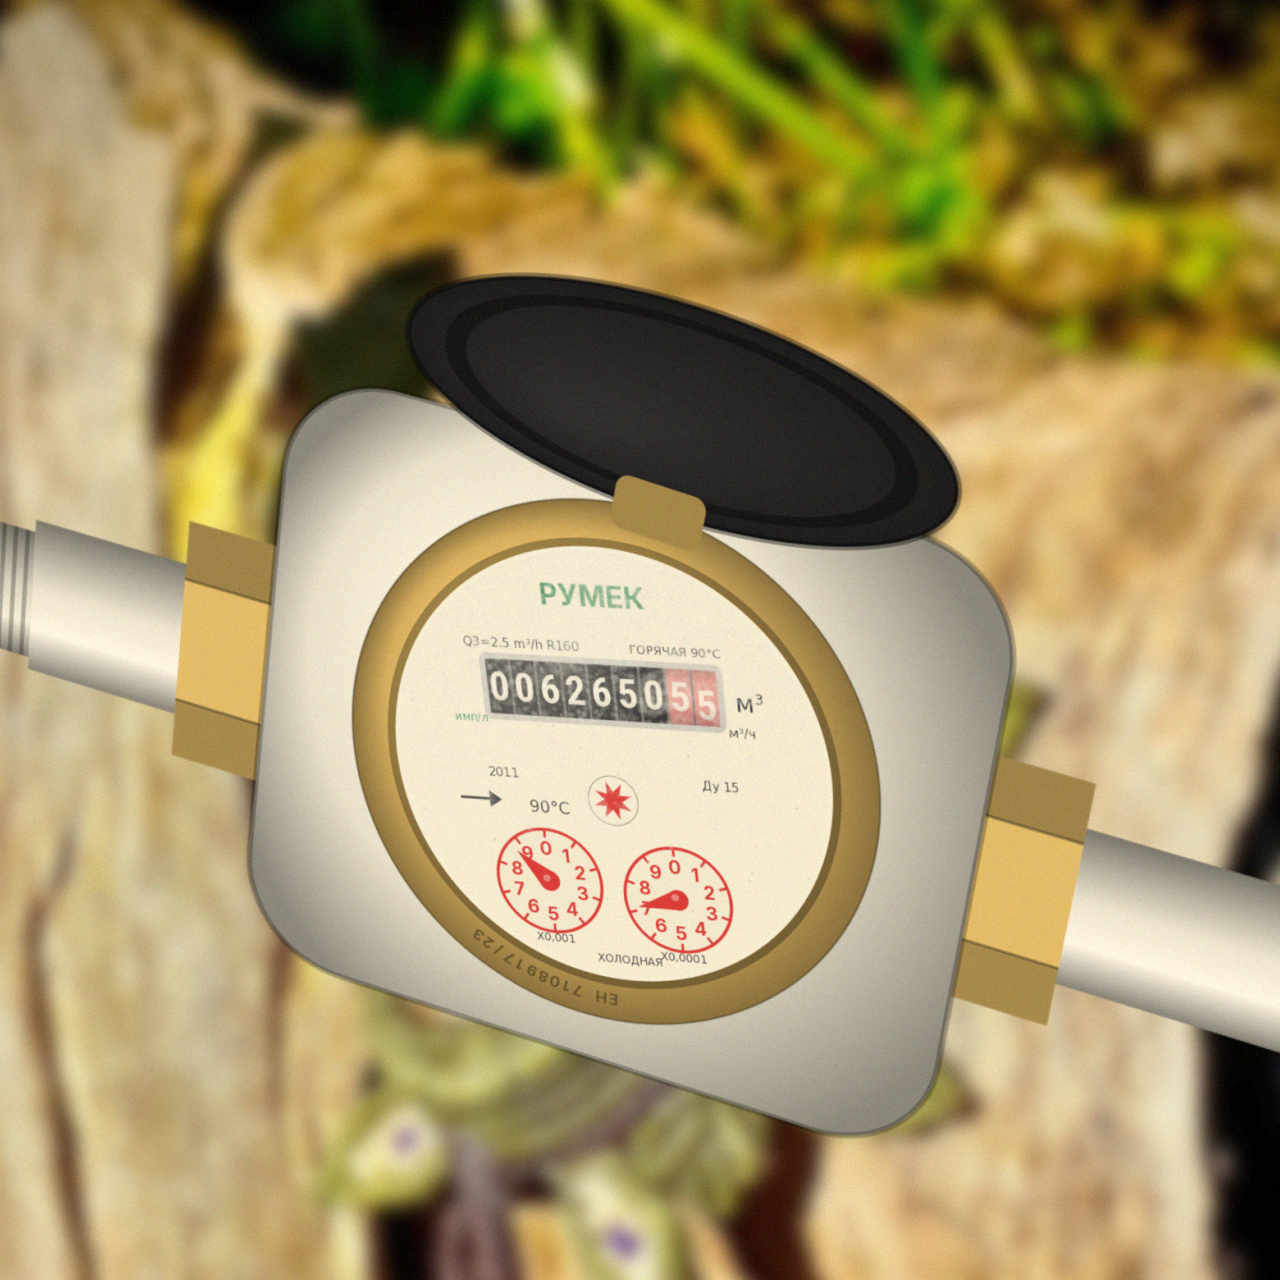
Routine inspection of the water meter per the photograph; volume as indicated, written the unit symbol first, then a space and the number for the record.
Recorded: m³ 62650.5487
